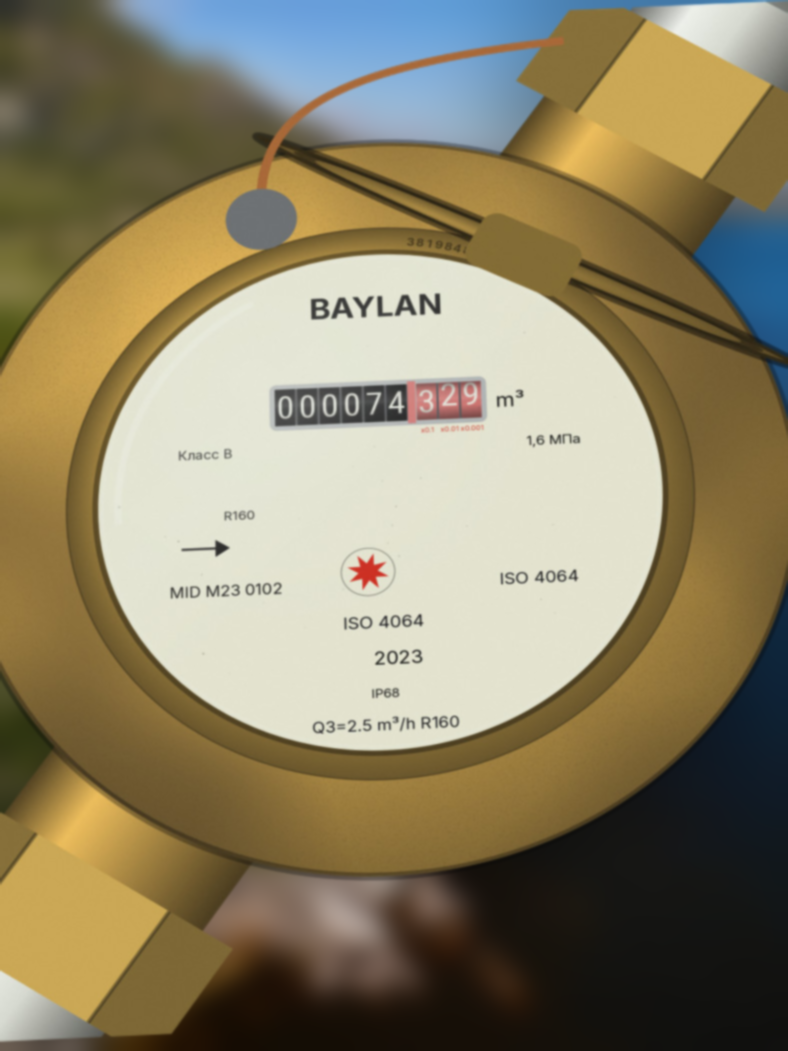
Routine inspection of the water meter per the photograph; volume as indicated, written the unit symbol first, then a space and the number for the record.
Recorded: m³ 74.329
